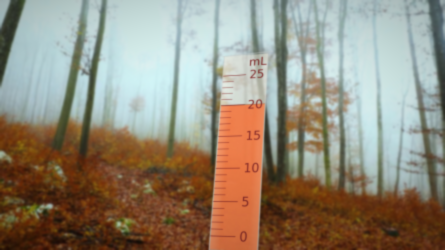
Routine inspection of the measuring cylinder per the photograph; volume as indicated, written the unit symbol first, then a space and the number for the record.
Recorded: mL 20
